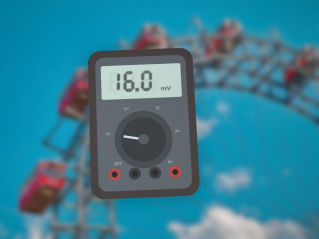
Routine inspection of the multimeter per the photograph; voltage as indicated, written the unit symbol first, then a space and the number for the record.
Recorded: mV 16.0
